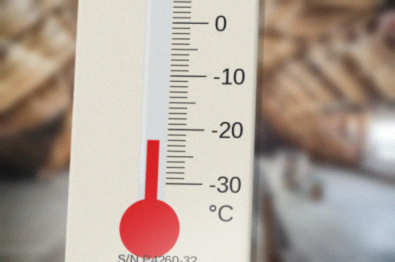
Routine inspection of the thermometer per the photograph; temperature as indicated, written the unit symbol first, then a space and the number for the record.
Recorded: °C -22
